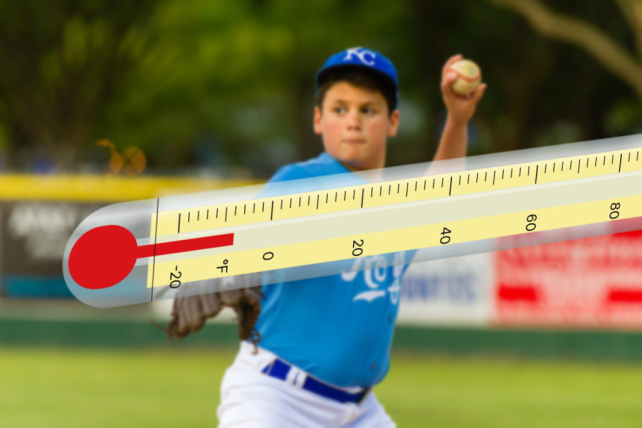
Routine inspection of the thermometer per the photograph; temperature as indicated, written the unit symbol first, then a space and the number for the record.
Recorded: °F -8
